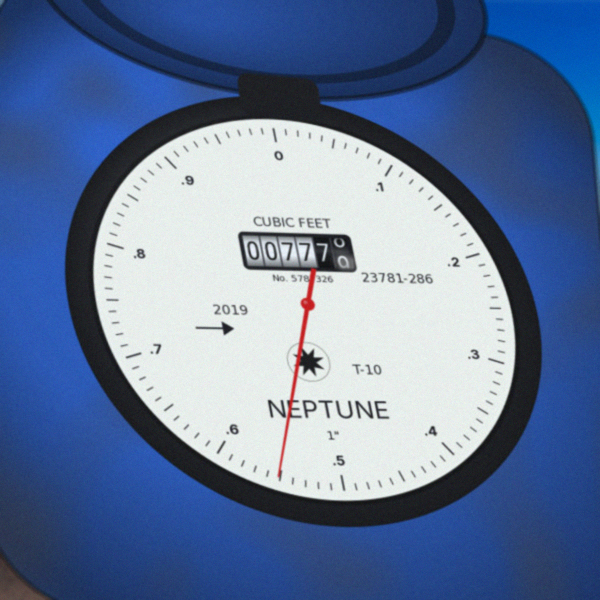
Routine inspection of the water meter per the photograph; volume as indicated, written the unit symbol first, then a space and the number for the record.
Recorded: ft³ 7778.55
